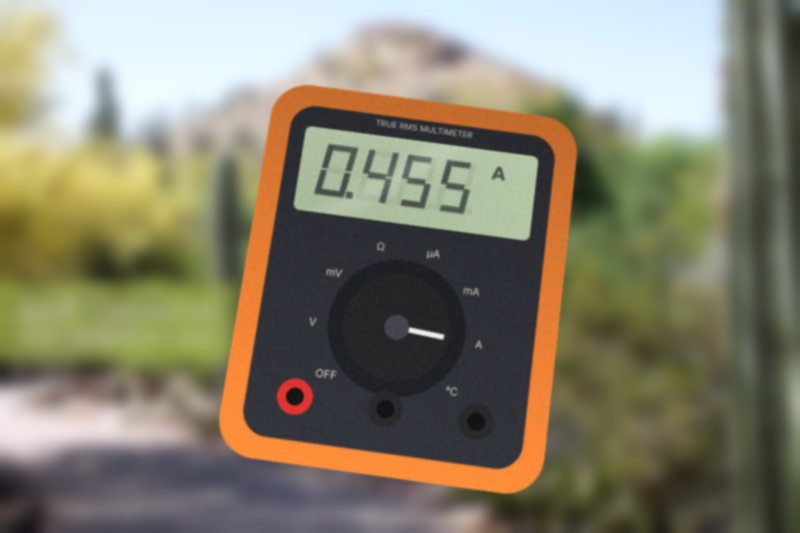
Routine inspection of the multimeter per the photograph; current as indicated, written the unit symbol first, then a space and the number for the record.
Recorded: A 0.455
